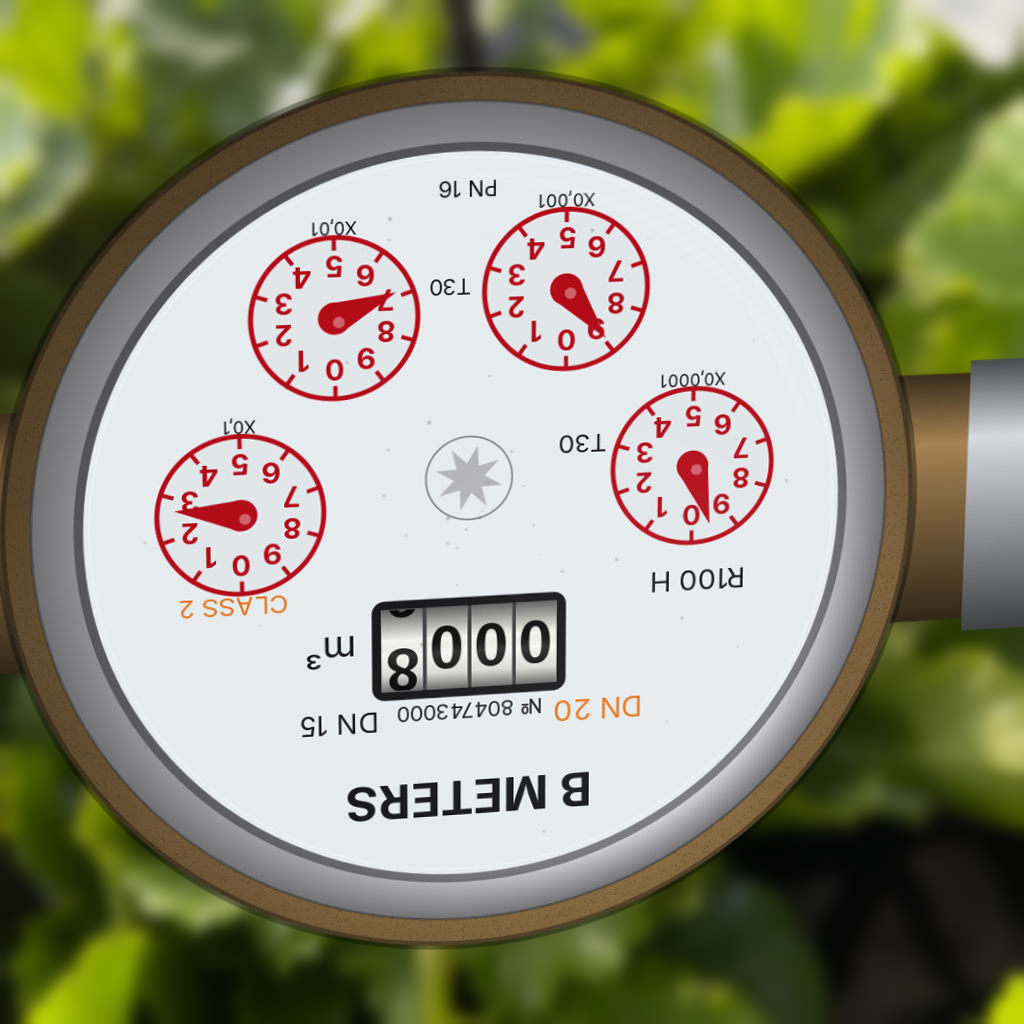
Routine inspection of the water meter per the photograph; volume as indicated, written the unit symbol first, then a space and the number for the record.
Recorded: m³ 8.2689
